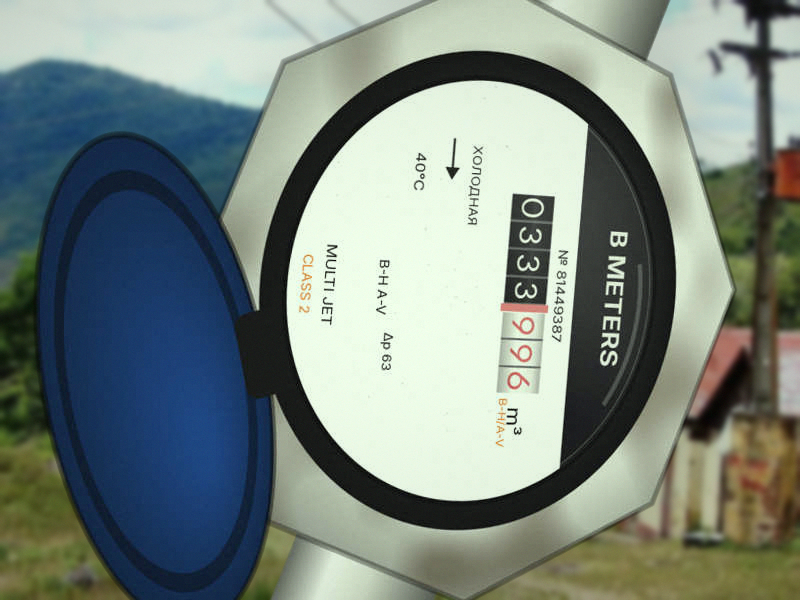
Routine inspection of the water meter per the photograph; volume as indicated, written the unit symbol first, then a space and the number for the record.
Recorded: m³ 333.996
